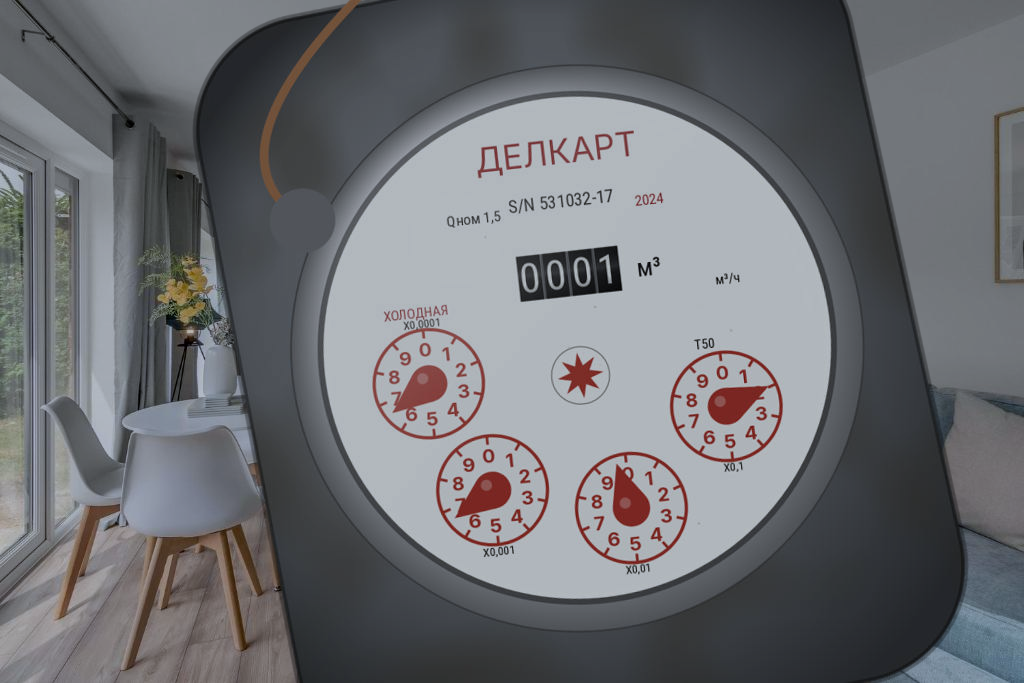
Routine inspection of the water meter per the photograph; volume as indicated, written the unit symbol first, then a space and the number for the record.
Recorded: m³ 1.1966
